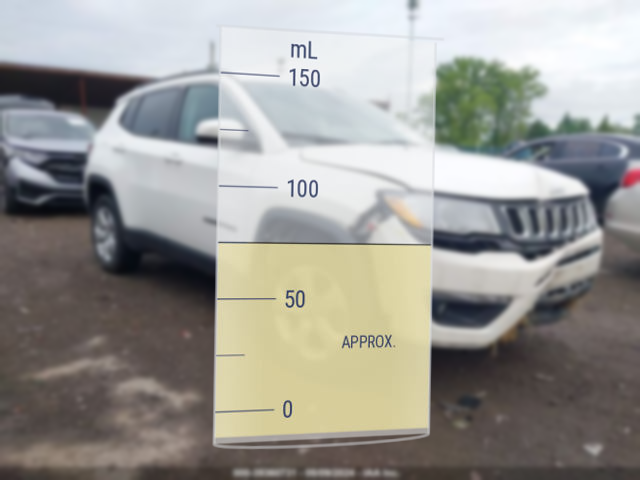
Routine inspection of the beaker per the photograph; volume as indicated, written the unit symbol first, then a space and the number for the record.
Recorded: mL 75
